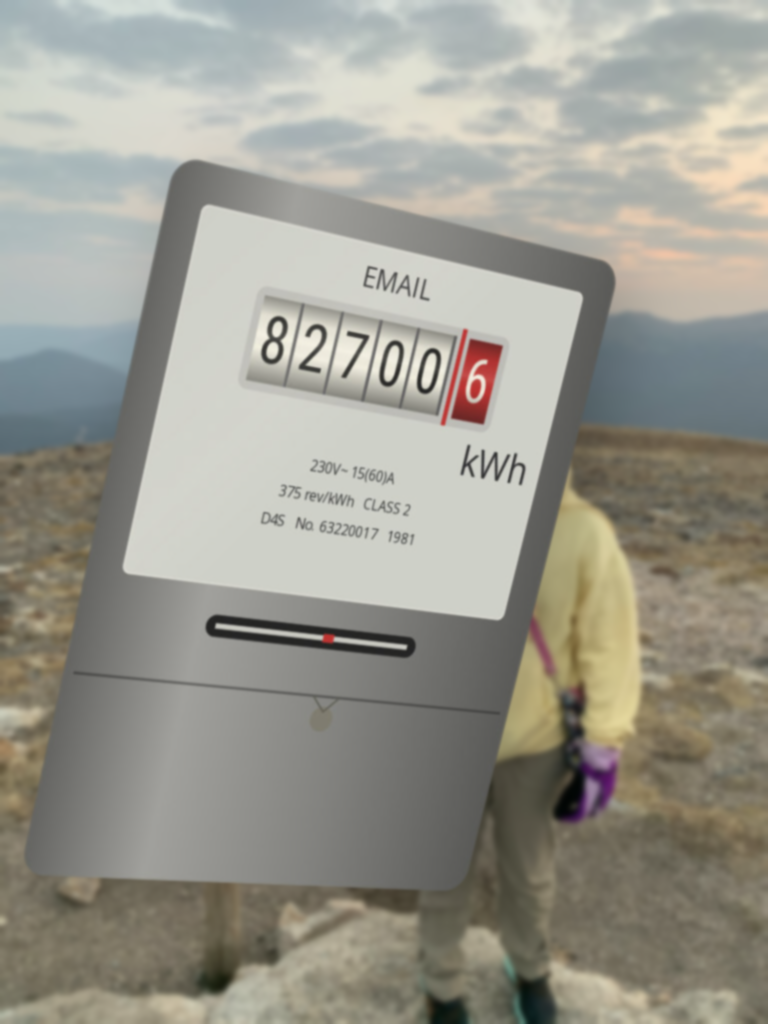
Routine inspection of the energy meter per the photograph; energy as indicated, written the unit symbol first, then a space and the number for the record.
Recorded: kWh 82700.6
